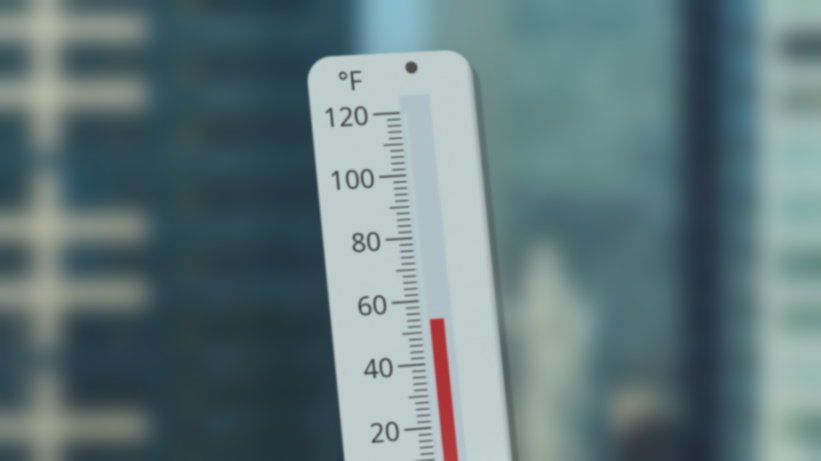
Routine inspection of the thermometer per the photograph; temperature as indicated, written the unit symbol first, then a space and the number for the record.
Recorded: °F 54
